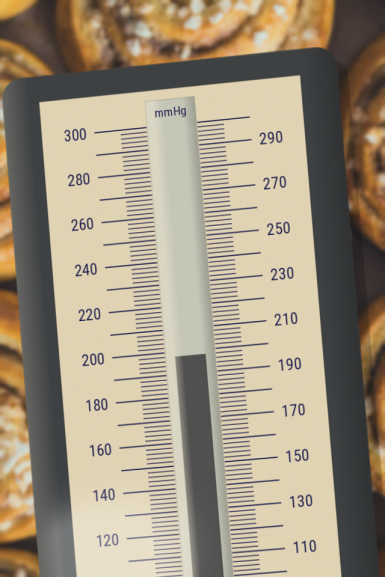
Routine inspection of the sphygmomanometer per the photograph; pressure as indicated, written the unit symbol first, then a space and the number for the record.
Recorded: mmHg 198
